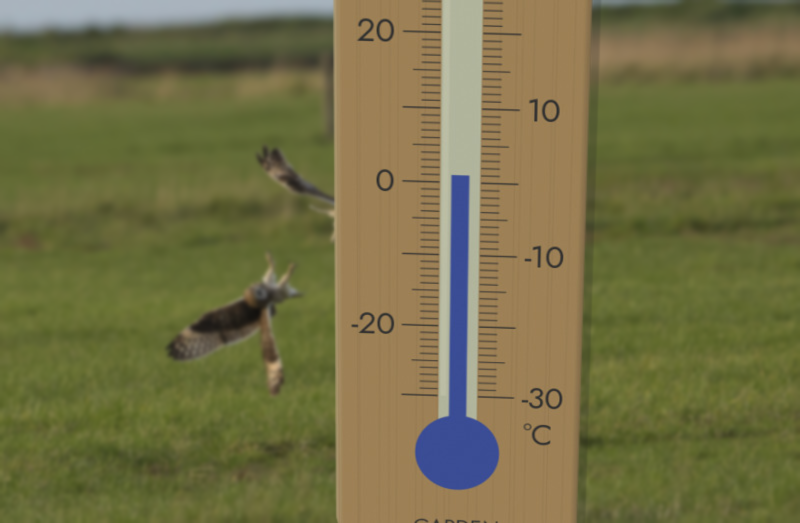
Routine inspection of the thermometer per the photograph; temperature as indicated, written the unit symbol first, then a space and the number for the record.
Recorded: °C 1
